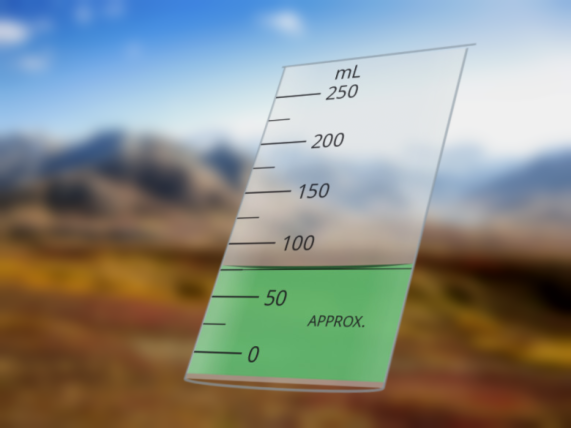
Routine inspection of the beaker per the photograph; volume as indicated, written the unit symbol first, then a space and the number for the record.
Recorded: mL 75
